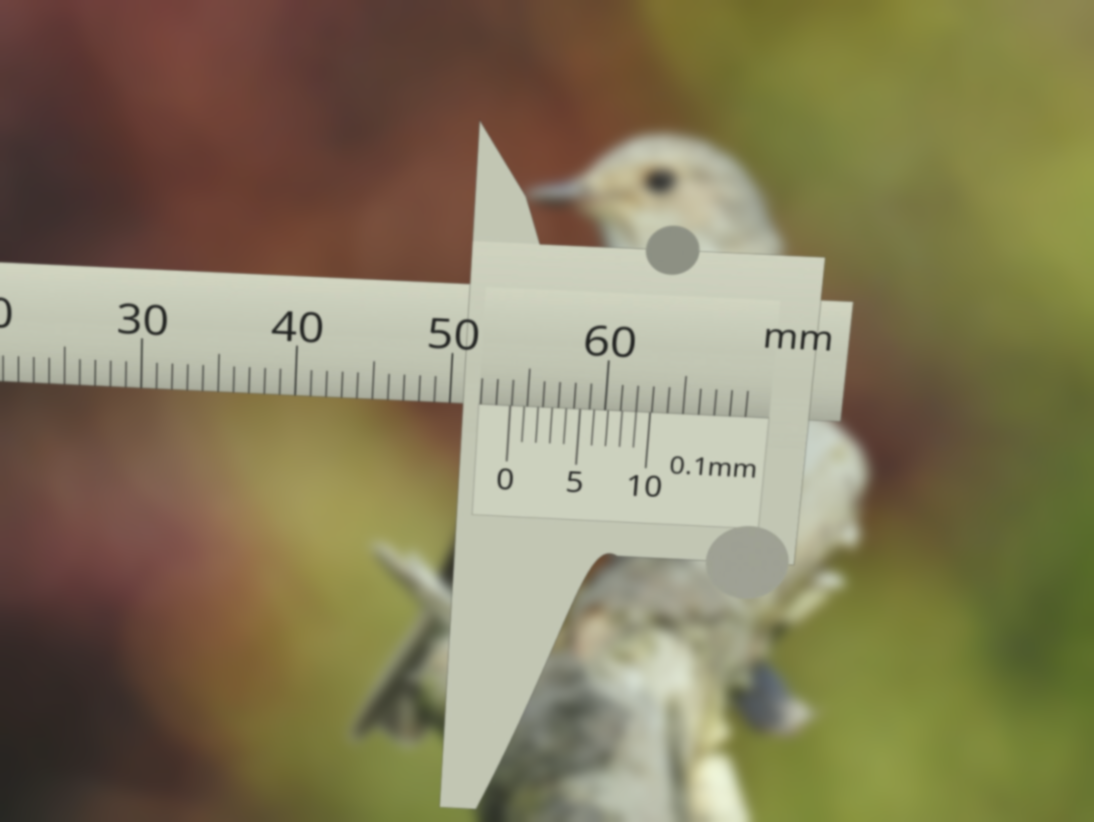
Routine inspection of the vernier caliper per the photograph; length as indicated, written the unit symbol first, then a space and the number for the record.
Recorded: mm 53.9
